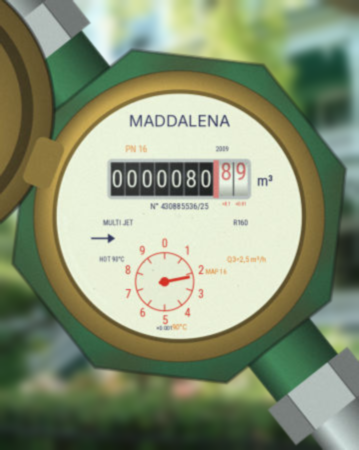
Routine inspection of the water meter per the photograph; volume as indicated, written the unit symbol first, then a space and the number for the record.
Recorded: m³ 80.892
